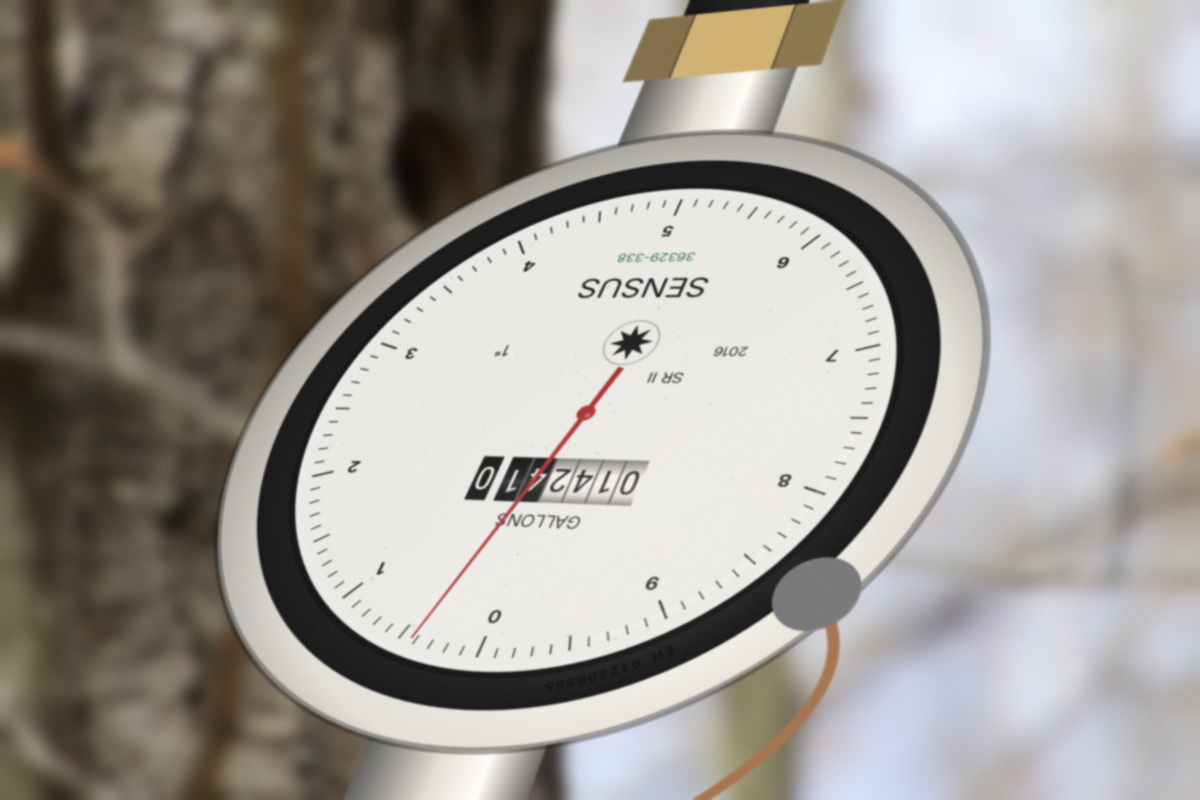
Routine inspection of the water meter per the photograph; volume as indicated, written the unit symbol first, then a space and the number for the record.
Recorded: gal 142410.4
